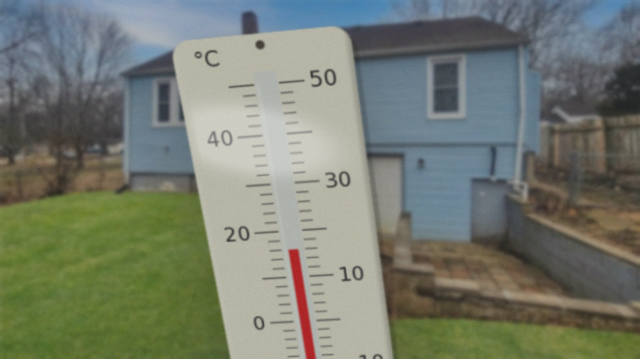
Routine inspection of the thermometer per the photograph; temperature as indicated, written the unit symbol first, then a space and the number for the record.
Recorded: °C 16
